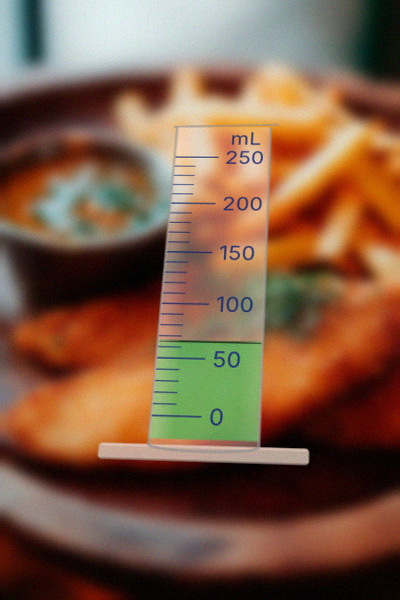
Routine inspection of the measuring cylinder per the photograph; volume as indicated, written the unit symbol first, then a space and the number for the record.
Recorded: mL 65
